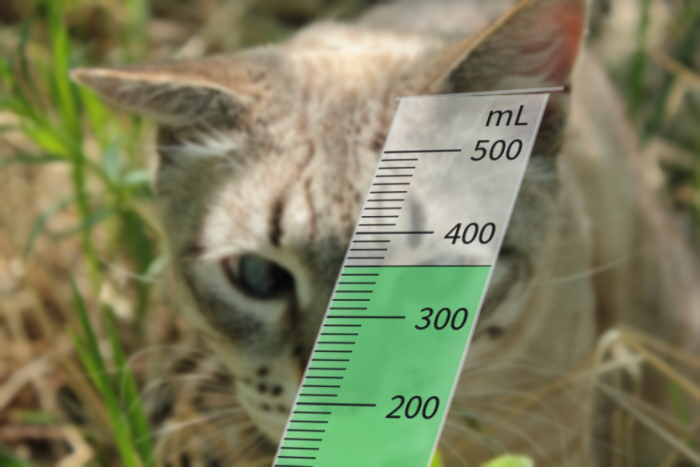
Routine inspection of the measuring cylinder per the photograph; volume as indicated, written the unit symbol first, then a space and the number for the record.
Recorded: mL 360
